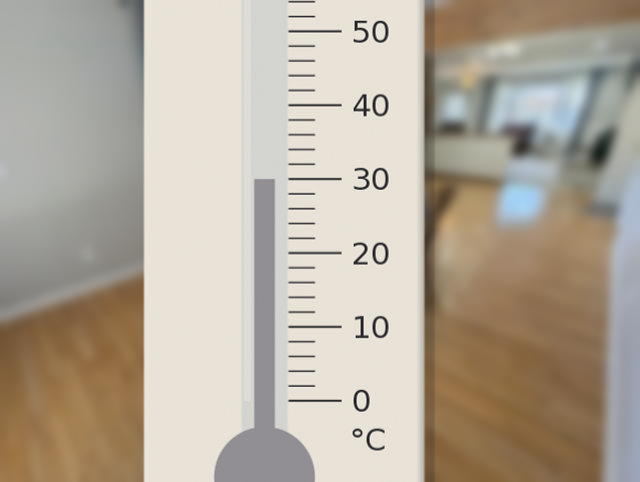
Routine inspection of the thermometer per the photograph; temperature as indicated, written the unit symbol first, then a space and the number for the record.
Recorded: °C 30
